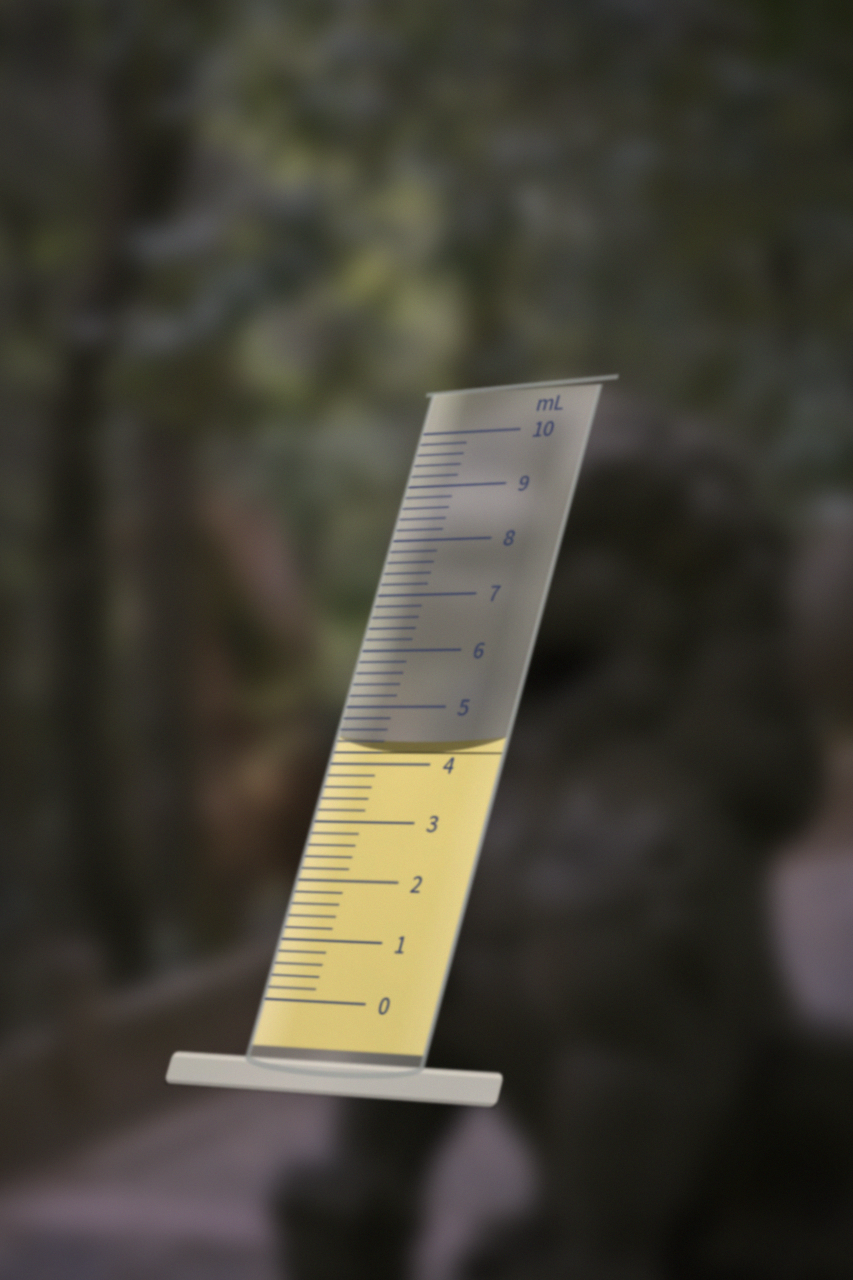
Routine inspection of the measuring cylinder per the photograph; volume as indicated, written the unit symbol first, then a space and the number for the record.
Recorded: mL 4.2
